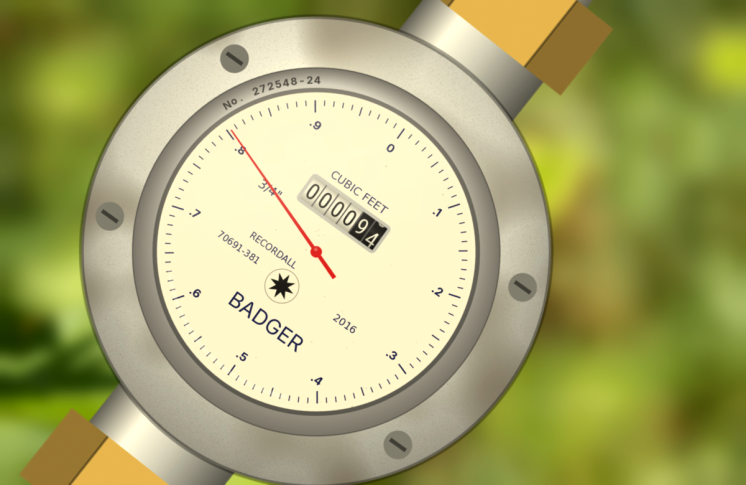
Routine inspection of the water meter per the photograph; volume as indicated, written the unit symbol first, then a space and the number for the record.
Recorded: ft³ 93.80
